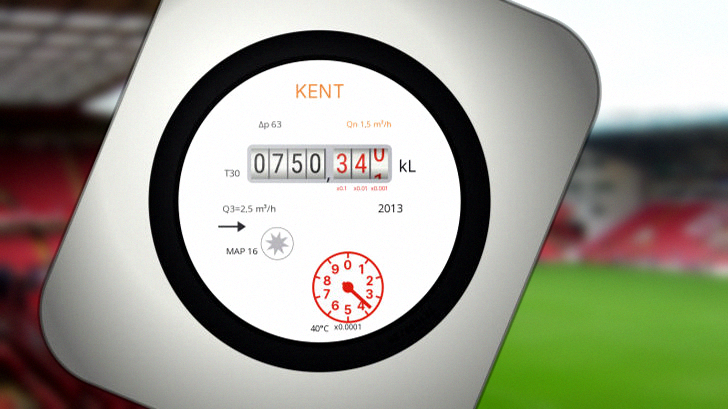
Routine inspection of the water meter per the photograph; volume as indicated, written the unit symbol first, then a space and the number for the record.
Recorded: kL 750.3403
